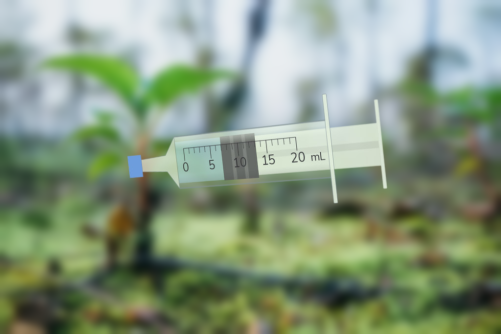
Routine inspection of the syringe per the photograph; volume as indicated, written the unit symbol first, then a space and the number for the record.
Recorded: mL 7
